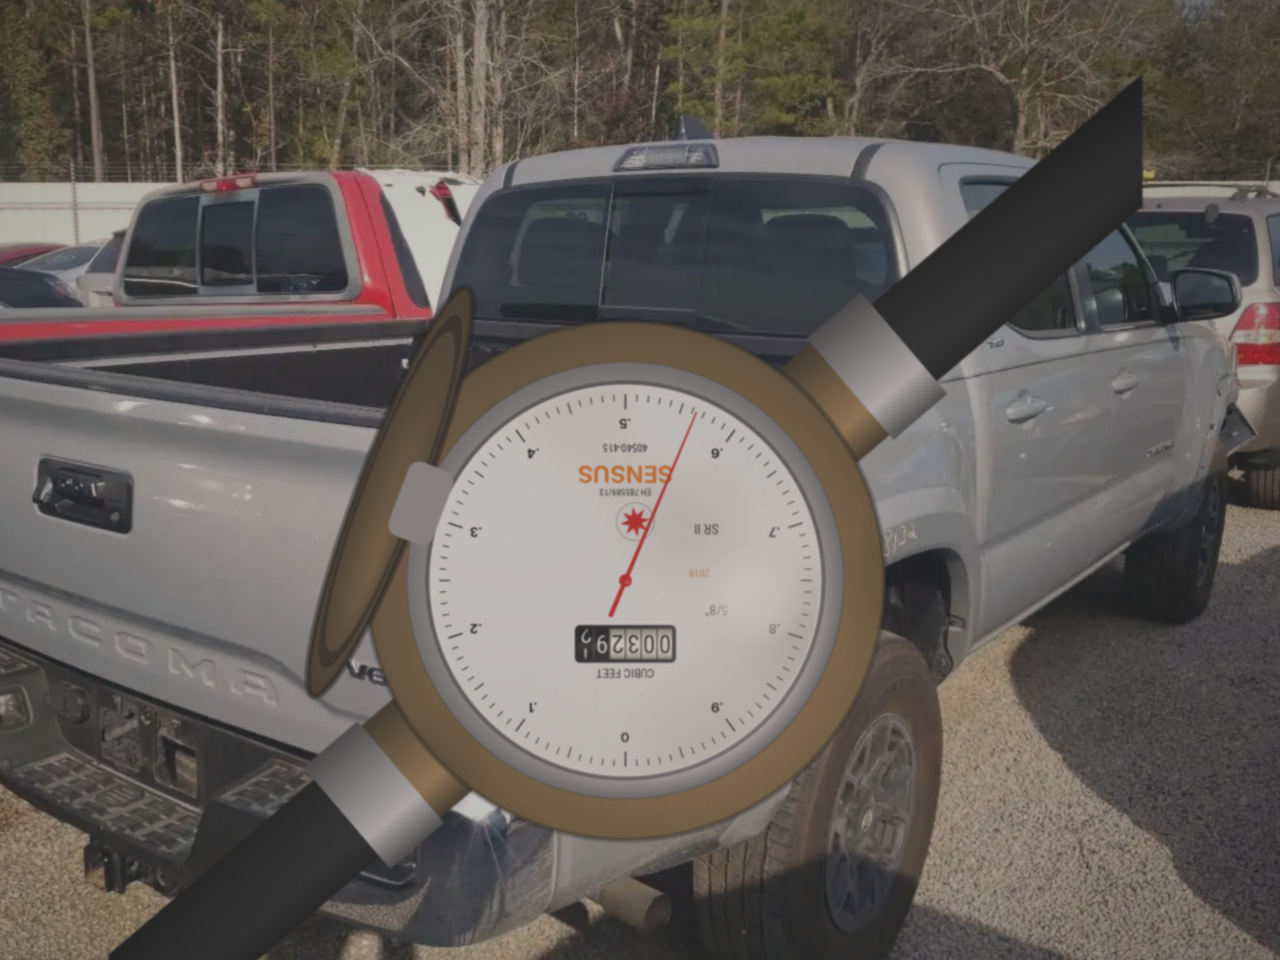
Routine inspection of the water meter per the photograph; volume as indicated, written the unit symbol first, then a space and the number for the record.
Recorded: ft³ 3291.56
